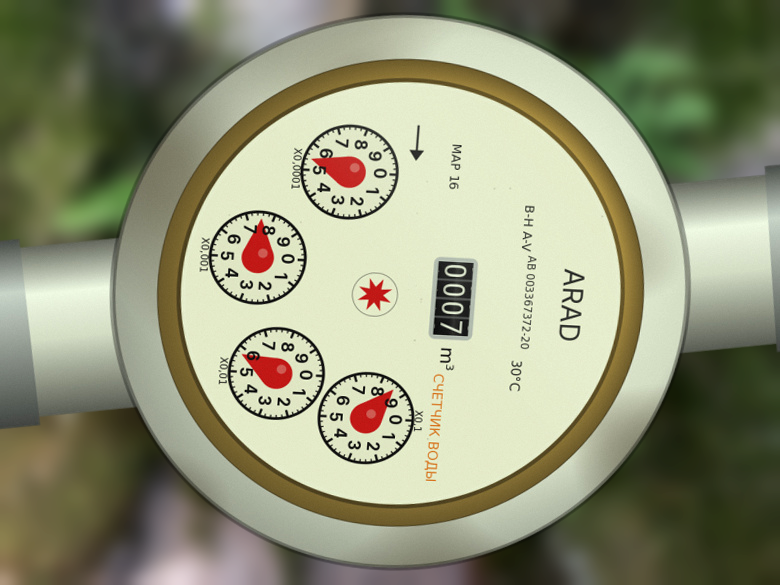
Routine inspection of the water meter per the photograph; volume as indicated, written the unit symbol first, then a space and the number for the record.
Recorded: m³ 7.8575
